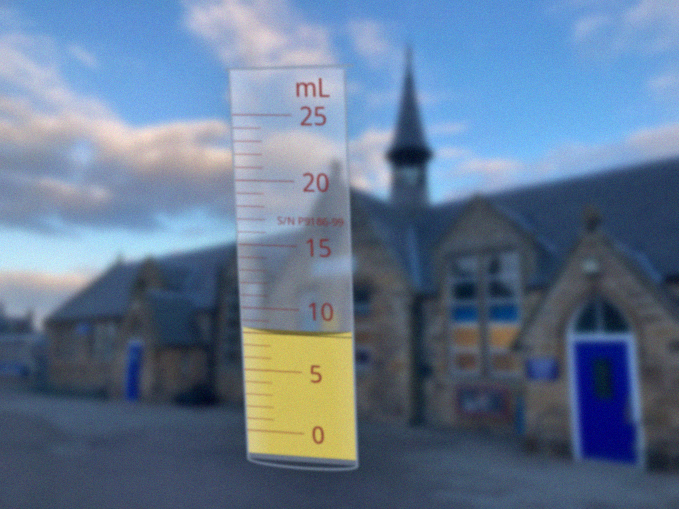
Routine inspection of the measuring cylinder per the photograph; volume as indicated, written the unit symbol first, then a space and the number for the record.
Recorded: mL 8
